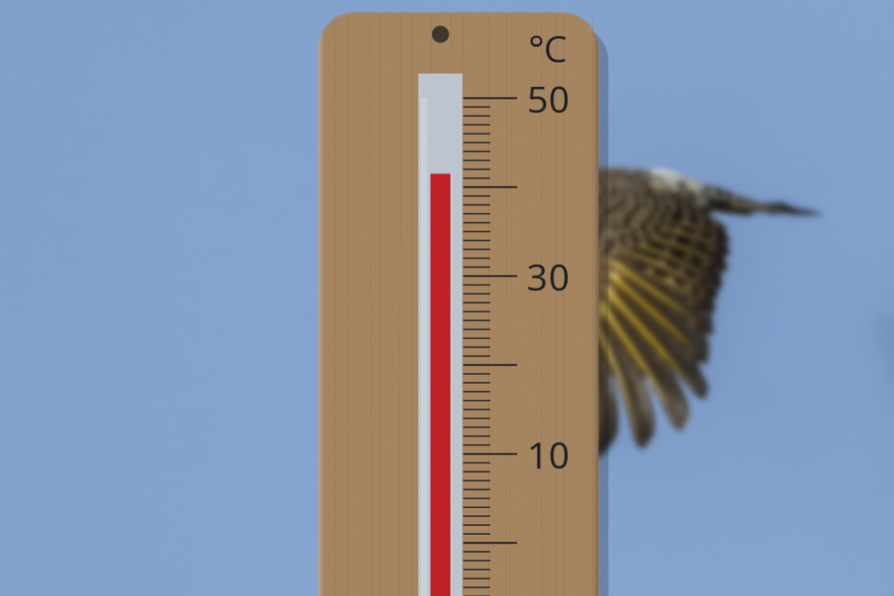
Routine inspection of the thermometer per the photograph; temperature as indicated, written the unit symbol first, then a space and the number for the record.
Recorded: °C 41.5
